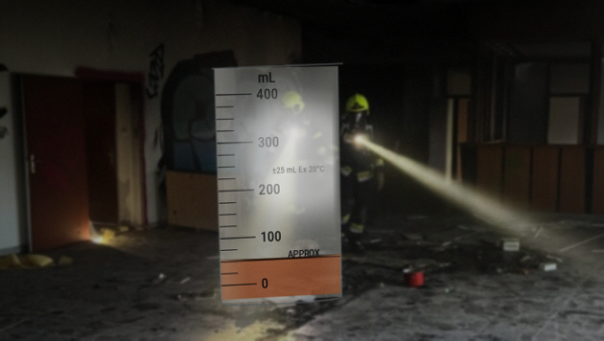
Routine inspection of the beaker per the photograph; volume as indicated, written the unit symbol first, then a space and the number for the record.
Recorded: mL 50
